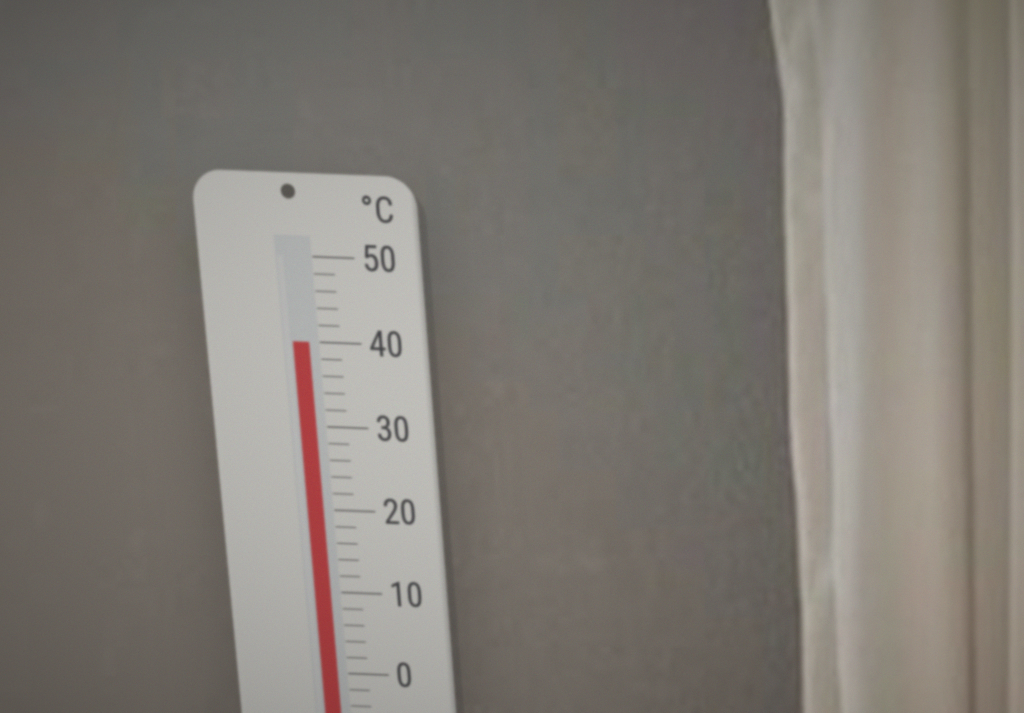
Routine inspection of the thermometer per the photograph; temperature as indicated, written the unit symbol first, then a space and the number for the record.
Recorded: °C 40
